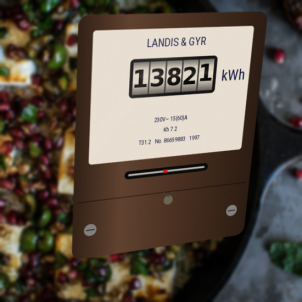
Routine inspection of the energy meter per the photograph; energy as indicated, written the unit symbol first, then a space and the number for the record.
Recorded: kWh 13821
